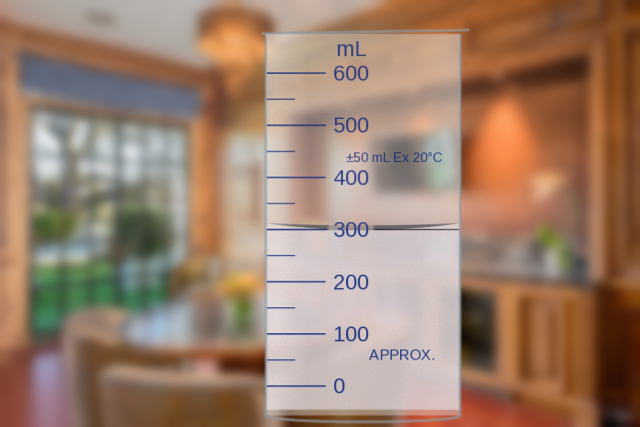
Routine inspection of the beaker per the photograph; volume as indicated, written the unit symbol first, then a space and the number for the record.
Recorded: mL 300
